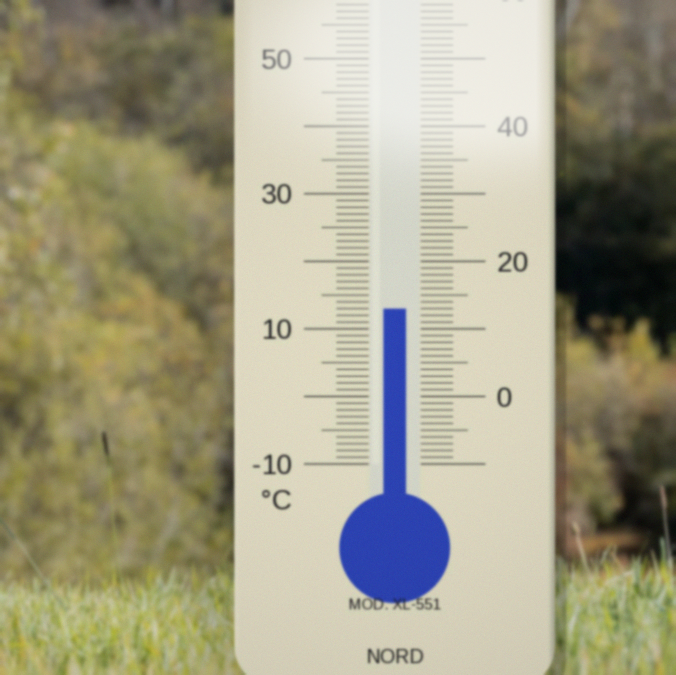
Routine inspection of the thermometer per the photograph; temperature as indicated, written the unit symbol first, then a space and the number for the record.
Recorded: °C 13
